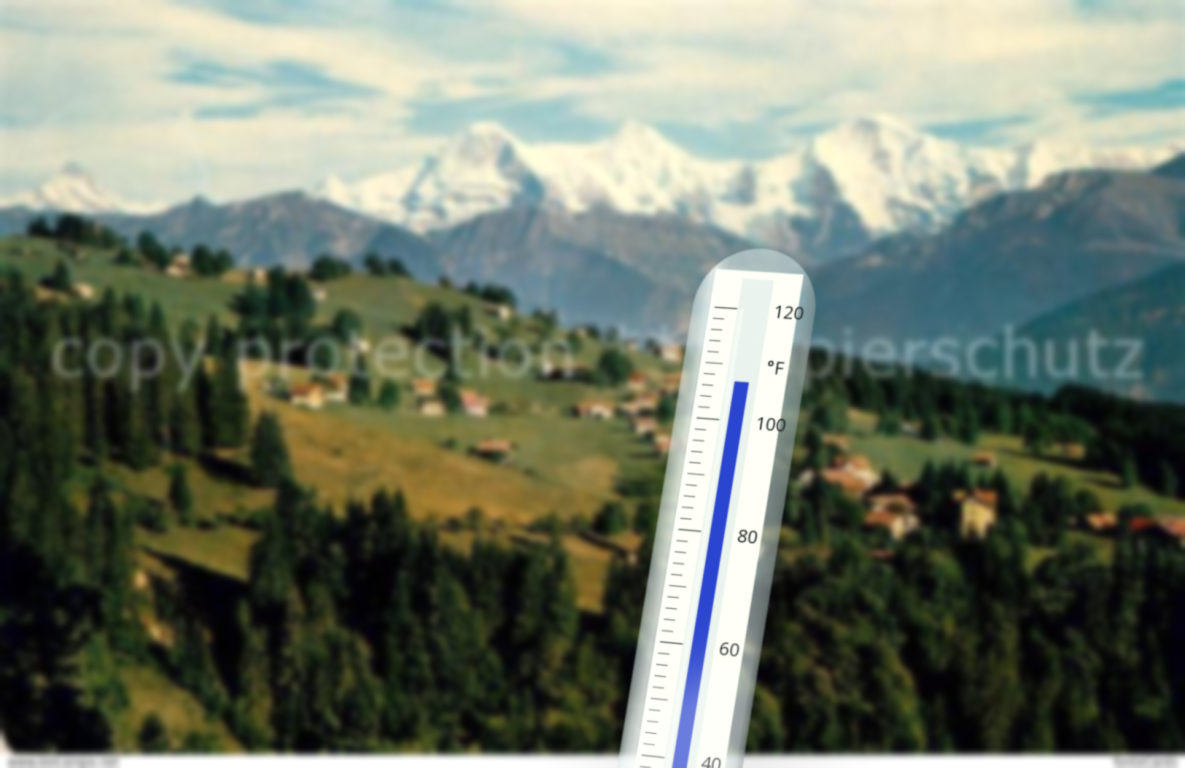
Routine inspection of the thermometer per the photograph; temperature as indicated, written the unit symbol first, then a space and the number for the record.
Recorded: °F 107
